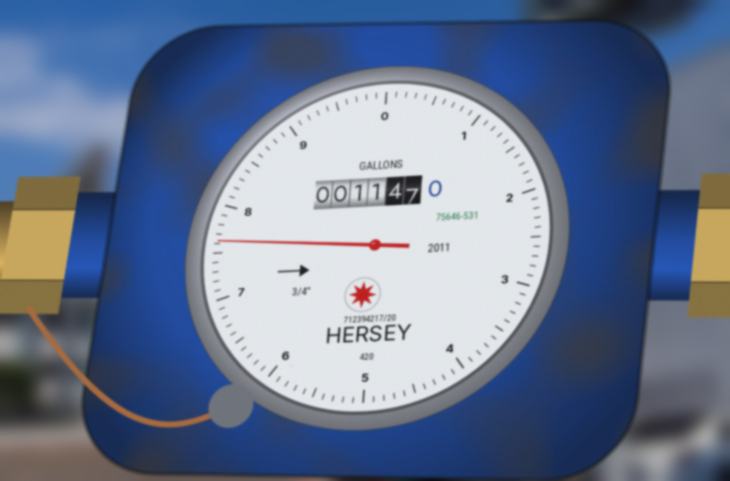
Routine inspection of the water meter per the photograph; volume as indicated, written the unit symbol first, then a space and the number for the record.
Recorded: gal 11467.6
